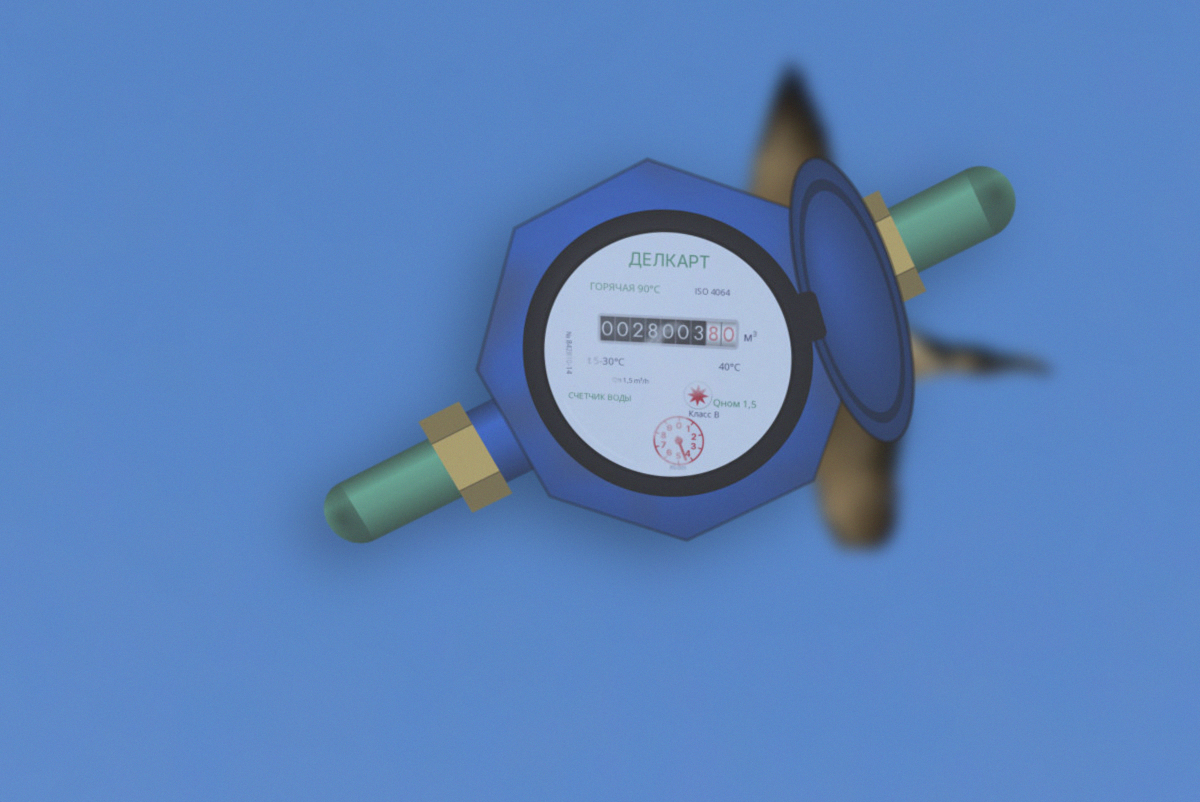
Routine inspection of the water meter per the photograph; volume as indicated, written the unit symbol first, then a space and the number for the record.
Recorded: m³ 28003.804
